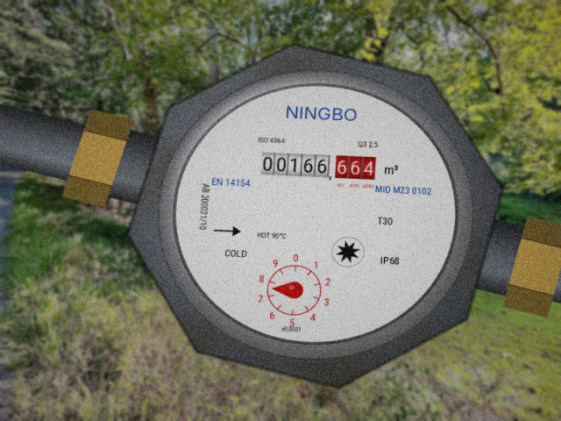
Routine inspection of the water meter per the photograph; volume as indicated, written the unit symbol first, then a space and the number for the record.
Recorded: m³ 166.6647
